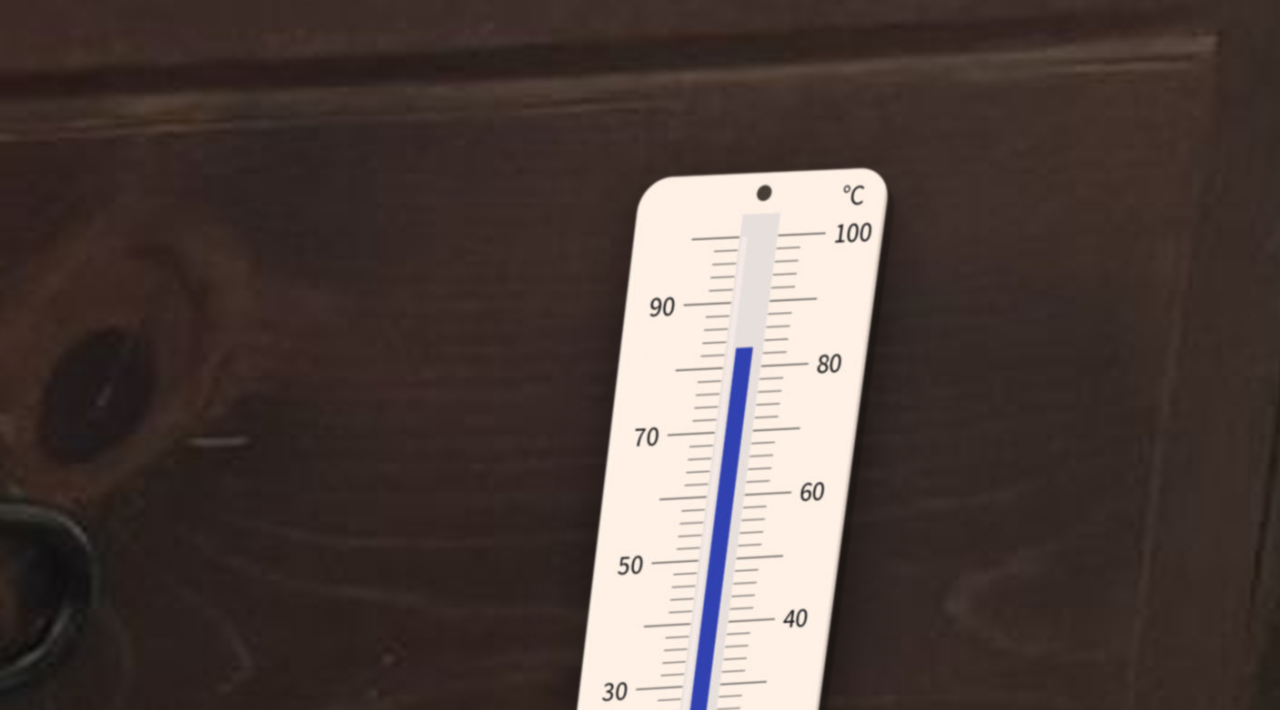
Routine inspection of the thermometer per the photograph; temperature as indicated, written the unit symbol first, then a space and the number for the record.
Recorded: °C 83
